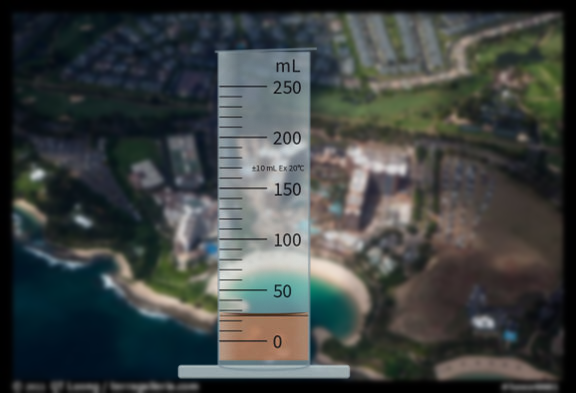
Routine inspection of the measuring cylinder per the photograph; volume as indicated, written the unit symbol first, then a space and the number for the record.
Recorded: mL 25
